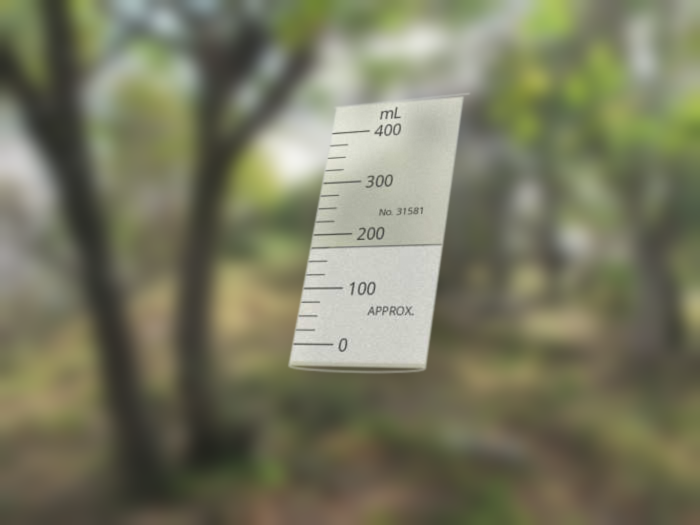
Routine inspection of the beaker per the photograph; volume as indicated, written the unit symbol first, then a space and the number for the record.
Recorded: mL 175
